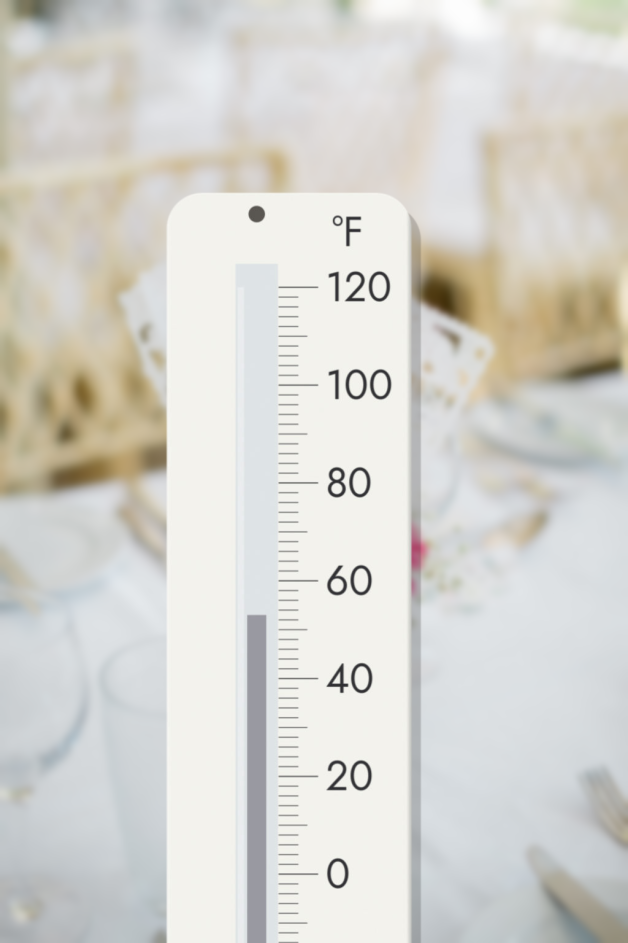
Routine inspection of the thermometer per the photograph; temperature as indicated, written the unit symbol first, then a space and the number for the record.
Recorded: °F 53
